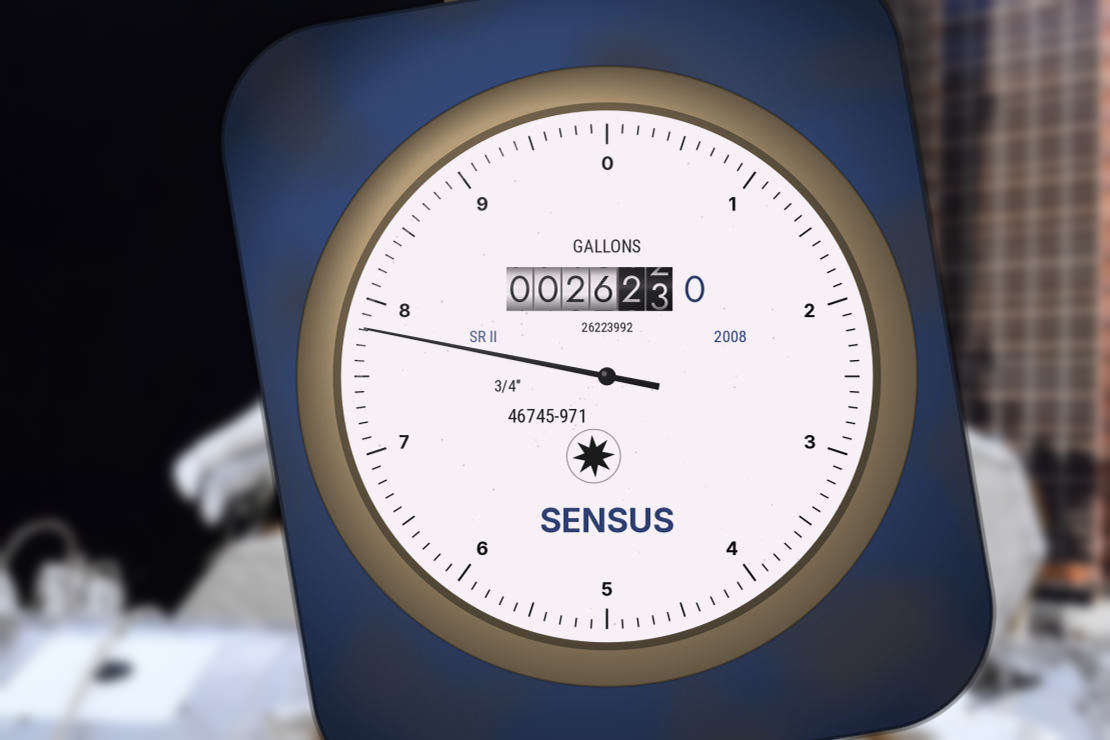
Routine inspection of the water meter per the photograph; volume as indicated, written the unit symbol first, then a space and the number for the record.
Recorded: gal 26227.8
